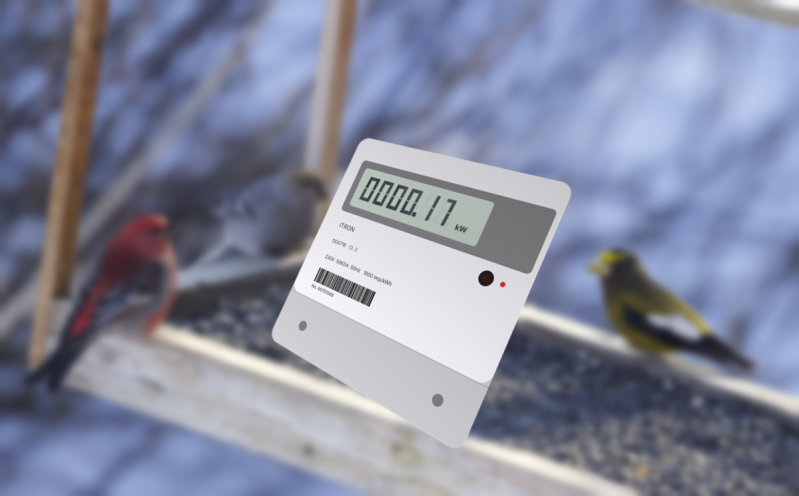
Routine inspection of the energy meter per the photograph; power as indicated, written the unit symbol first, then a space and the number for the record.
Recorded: kW 0.17
